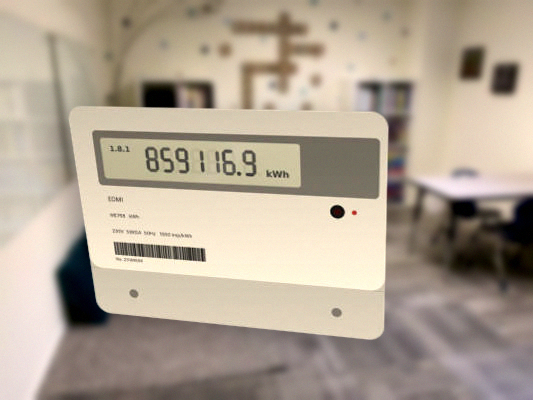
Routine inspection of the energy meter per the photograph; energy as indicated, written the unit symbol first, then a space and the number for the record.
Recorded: kWh 859116.9
